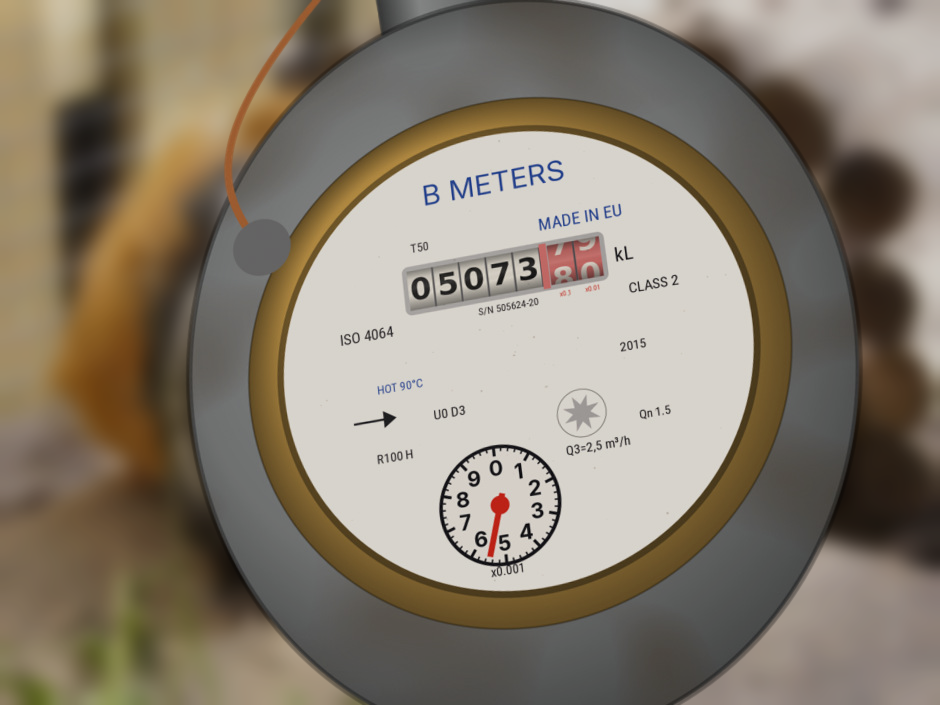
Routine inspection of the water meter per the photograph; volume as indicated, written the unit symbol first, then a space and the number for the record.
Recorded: kL 5073.795
